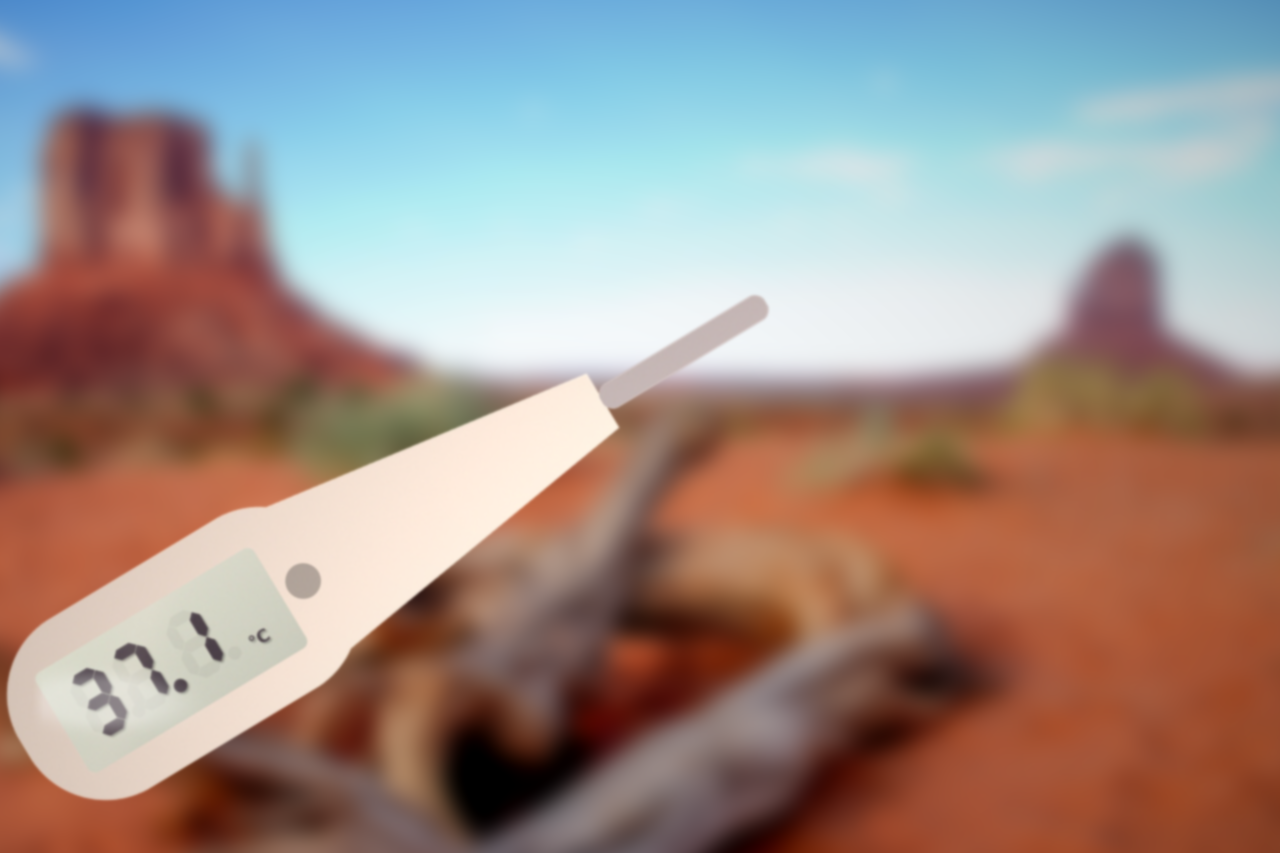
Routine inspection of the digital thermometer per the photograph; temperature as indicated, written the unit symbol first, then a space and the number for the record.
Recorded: °C 37.1
